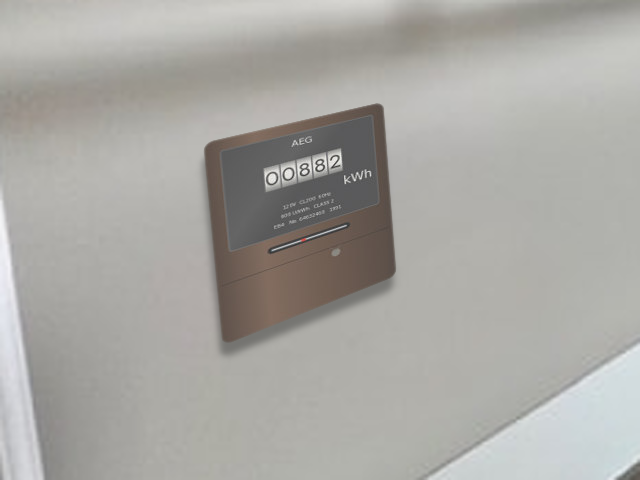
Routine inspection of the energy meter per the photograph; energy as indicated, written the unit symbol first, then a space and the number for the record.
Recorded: kWh 882
